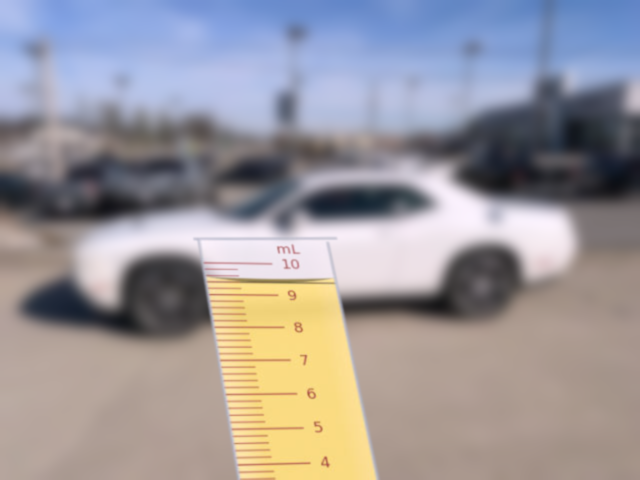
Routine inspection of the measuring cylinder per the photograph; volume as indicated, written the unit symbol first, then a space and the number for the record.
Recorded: mL 9.4
